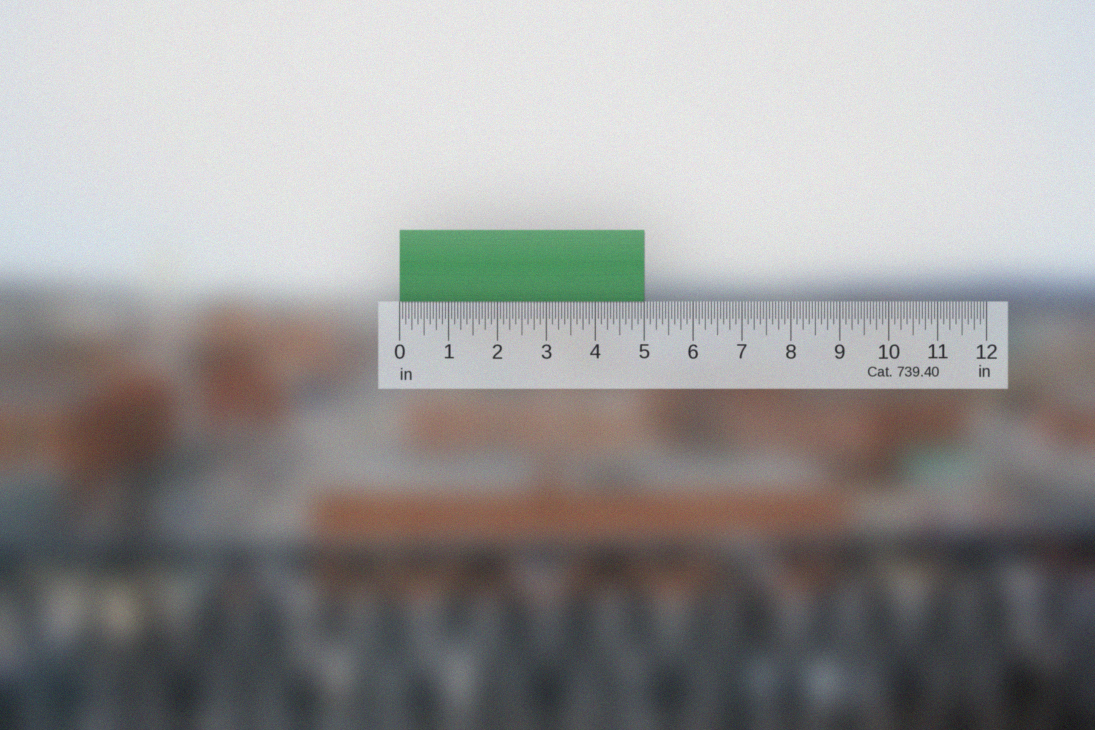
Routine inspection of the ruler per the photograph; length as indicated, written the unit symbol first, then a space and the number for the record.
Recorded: in 5
